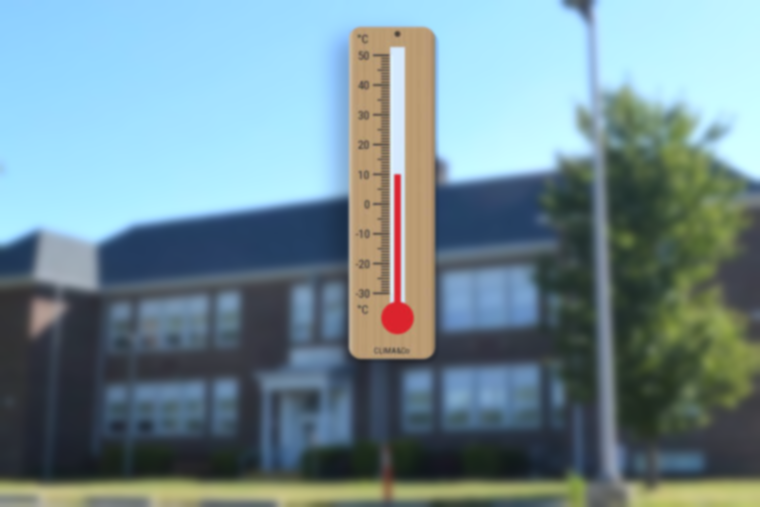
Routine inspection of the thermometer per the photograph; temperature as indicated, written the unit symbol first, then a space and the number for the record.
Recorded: °C 10
